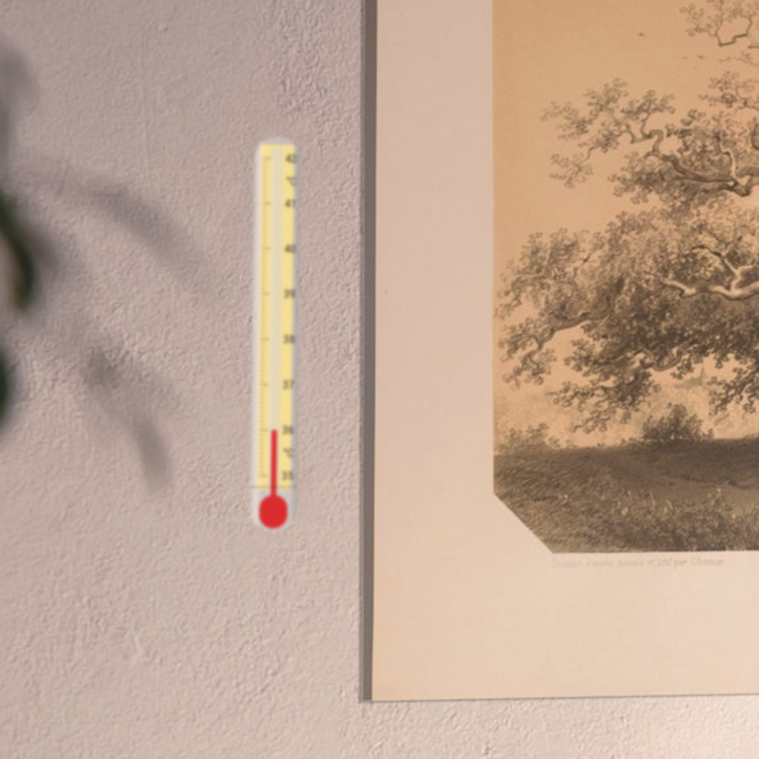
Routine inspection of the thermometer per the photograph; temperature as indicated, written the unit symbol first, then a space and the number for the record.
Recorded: °C 36
